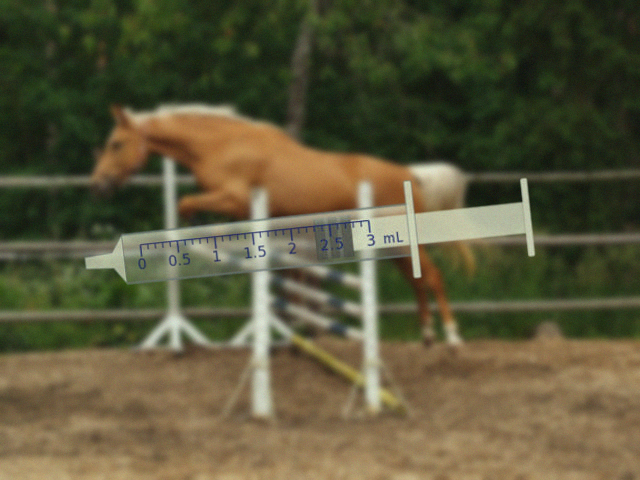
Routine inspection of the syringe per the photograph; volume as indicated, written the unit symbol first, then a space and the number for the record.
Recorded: mL 2.3
